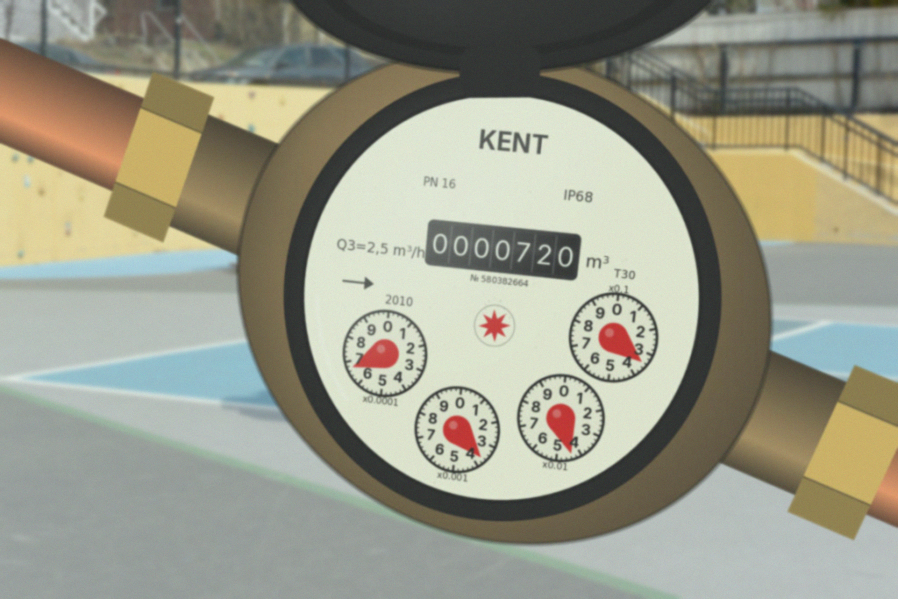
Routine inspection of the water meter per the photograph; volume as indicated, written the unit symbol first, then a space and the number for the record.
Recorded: m³ 720.3436
